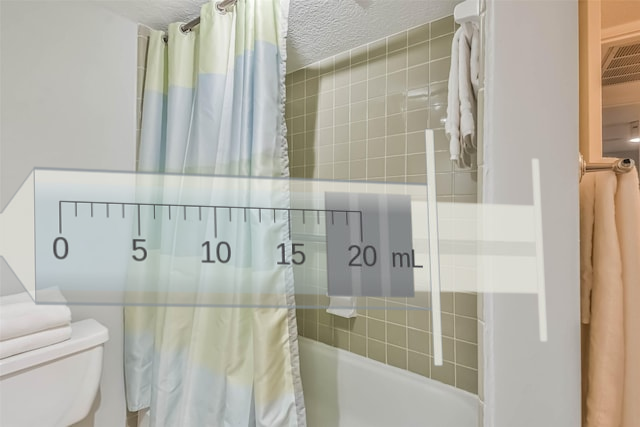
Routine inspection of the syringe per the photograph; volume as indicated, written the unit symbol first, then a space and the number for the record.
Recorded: mL 17.5
